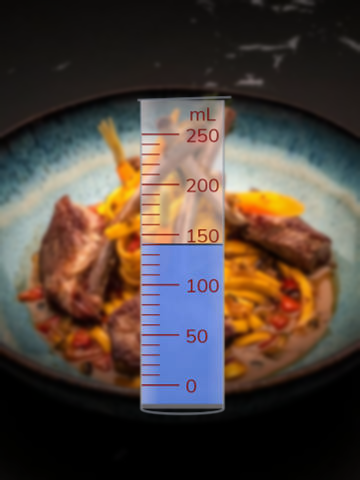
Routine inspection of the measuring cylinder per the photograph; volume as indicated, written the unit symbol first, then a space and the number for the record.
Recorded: mL 140
